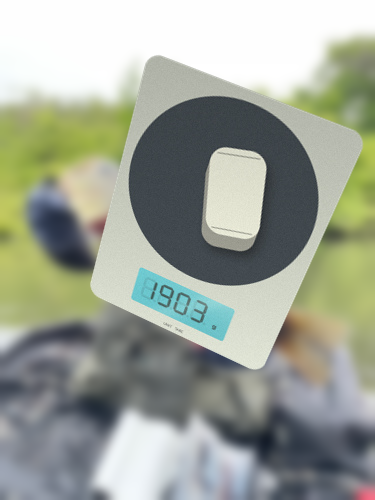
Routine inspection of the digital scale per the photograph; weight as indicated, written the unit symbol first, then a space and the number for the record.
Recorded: g 1903
